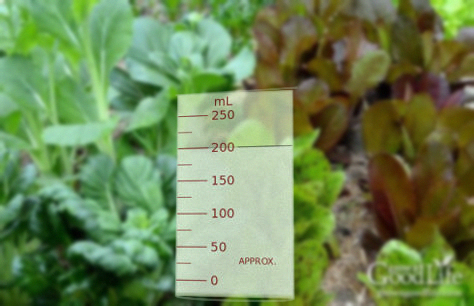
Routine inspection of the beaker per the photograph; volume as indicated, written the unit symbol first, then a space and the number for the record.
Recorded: mL 200
